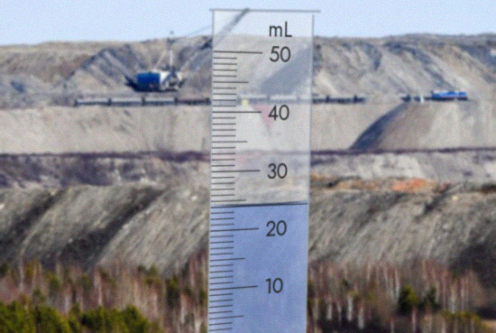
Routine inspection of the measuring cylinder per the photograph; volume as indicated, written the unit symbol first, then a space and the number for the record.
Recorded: mL 24
